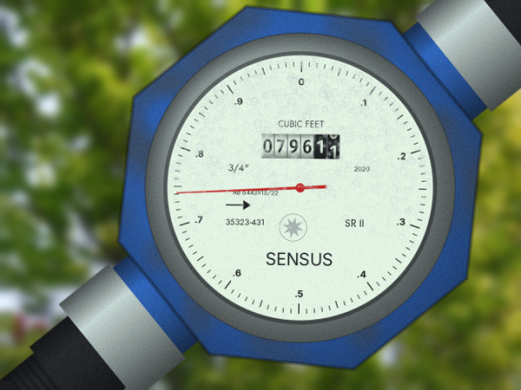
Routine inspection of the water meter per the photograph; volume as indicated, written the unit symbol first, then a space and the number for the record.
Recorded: ft³ 79610.74
